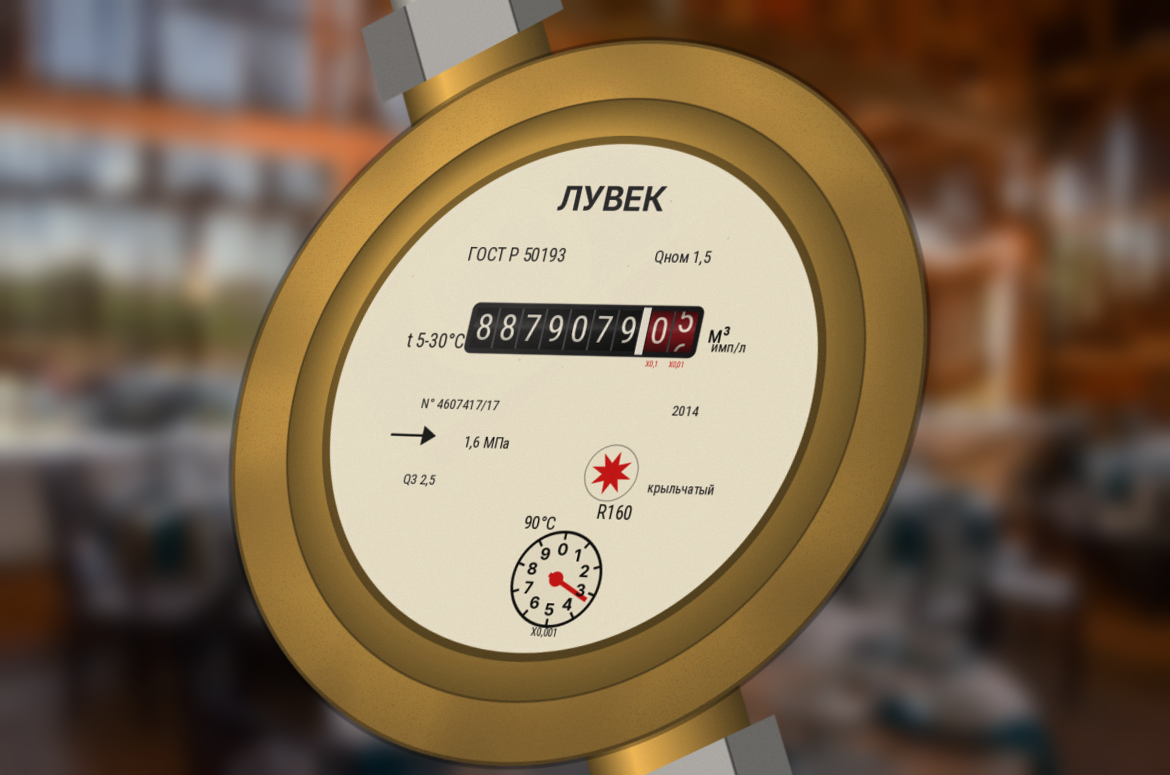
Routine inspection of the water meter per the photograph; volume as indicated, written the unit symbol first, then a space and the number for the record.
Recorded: m³ 8879079.053
